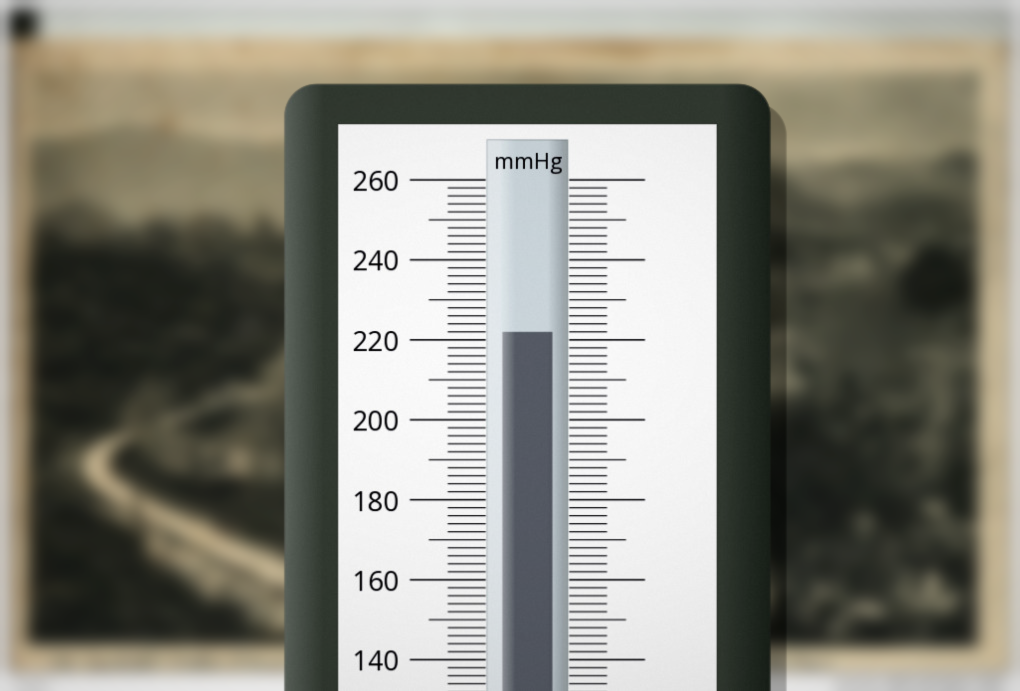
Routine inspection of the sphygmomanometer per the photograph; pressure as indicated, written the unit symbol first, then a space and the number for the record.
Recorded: mmHg 222
